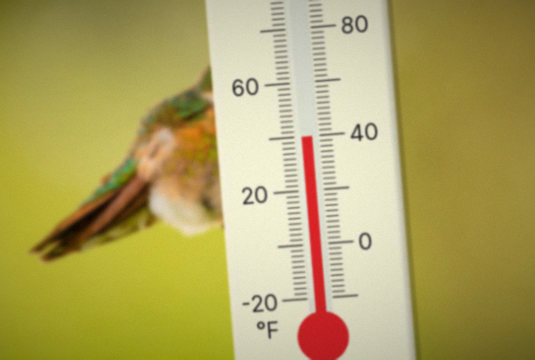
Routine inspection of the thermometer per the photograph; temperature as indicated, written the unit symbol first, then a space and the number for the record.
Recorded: °F 40
